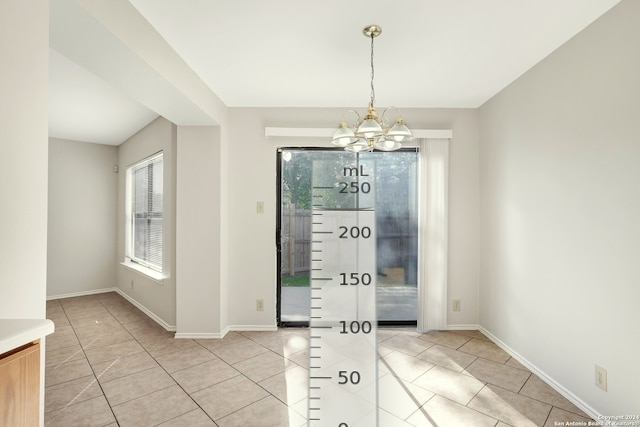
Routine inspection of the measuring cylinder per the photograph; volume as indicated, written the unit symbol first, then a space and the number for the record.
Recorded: mL 225
